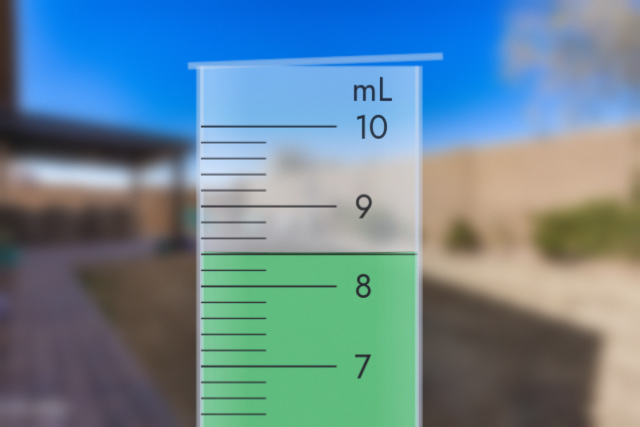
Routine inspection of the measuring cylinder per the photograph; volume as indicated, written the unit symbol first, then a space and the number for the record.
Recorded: mL 8.4
